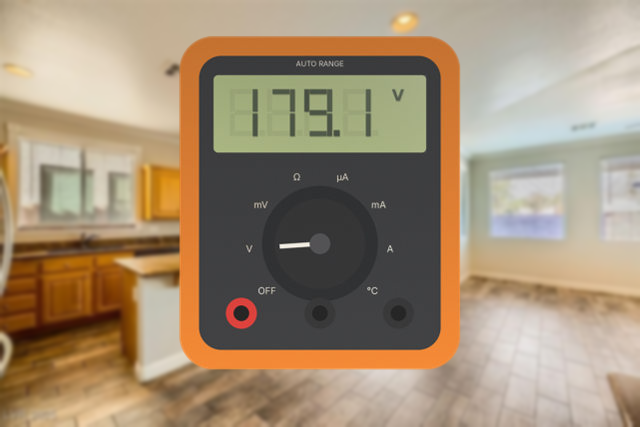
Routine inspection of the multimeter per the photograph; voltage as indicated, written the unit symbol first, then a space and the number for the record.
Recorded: V 179.1
